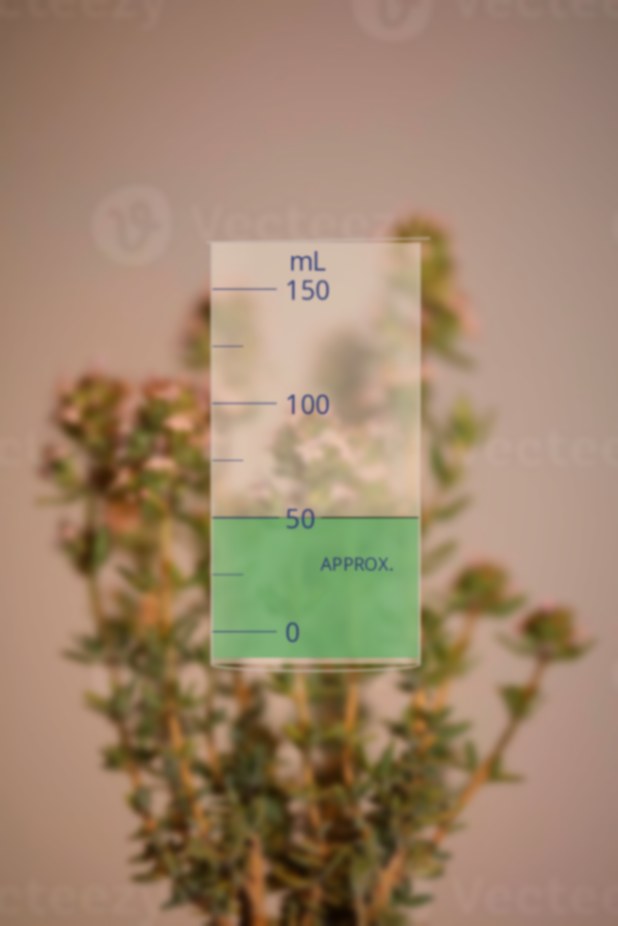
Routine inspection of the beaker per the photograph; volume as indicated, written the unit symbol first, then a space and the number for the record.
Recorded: mL 50
